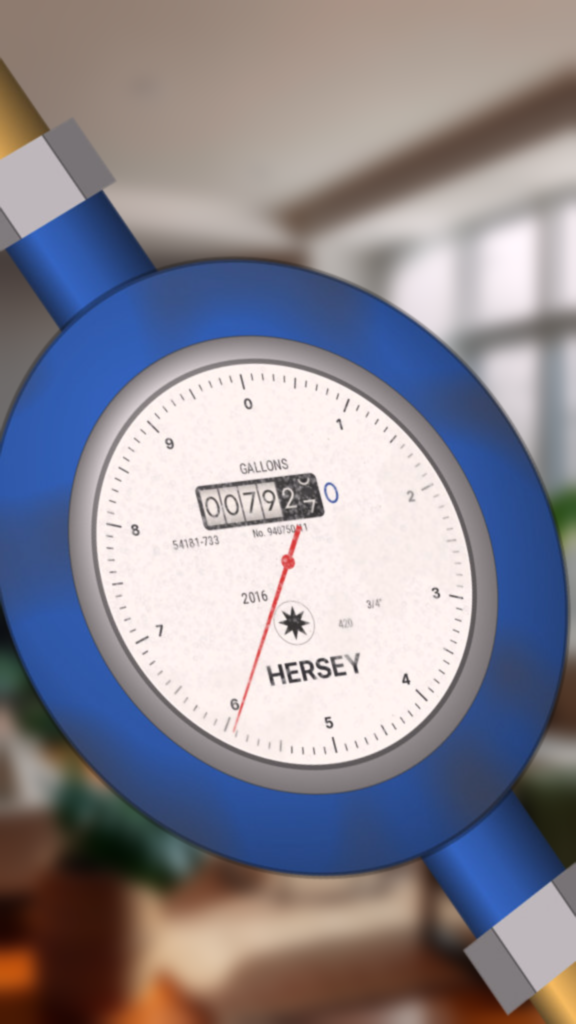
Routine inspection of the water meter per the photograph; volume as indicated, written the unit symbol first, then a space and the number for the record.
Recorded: gal 79265.9
